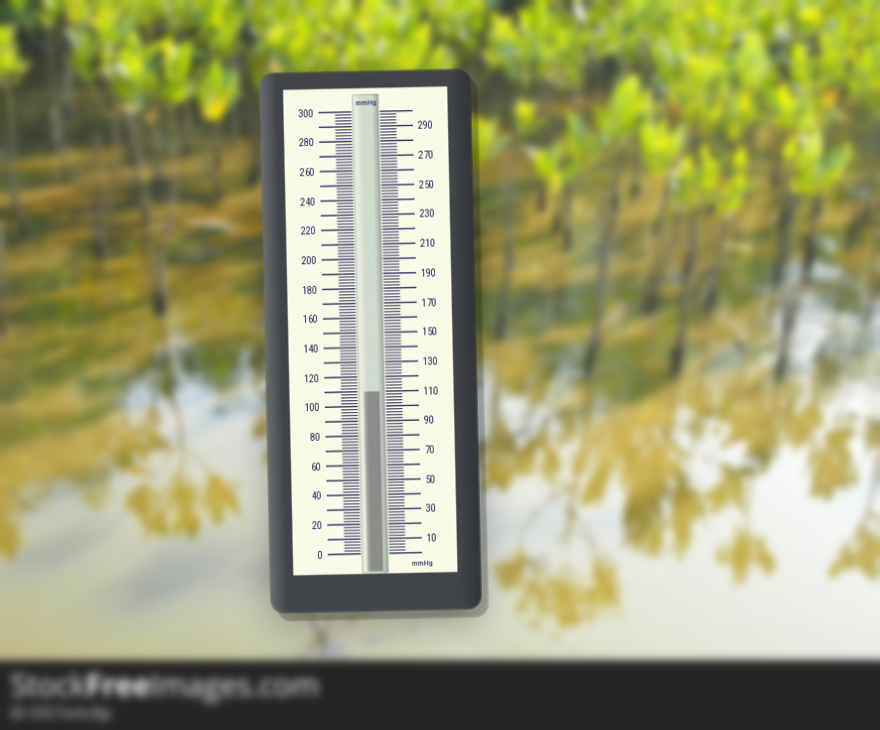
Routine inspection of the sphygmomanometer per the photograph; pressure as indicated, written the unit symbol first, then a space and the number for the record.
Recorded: mmHg 110
